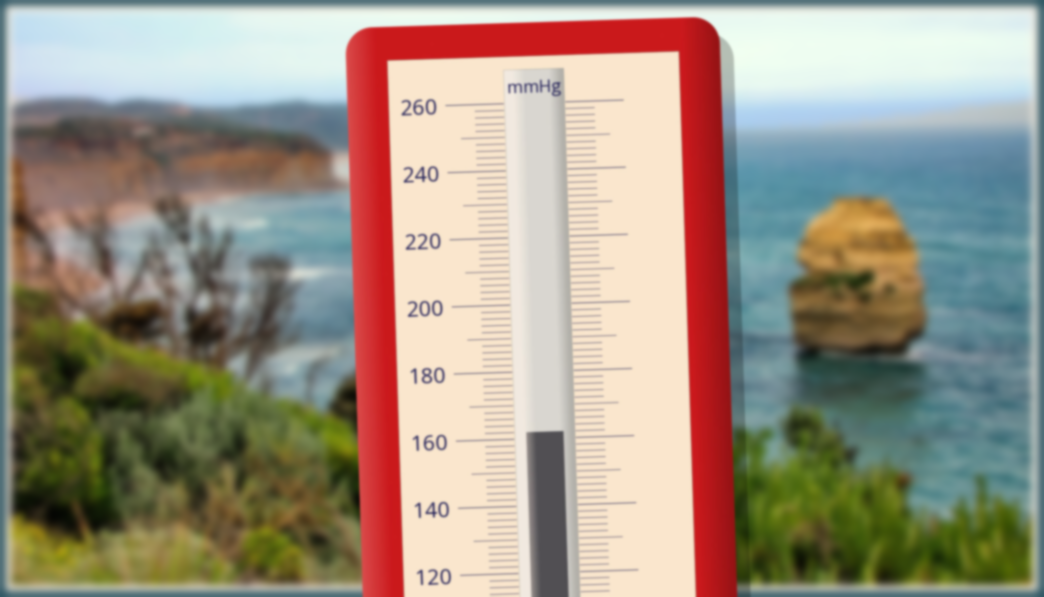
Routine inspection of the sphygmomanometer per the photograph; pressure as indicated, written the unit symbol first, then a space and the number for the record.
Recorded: mmHg 162
